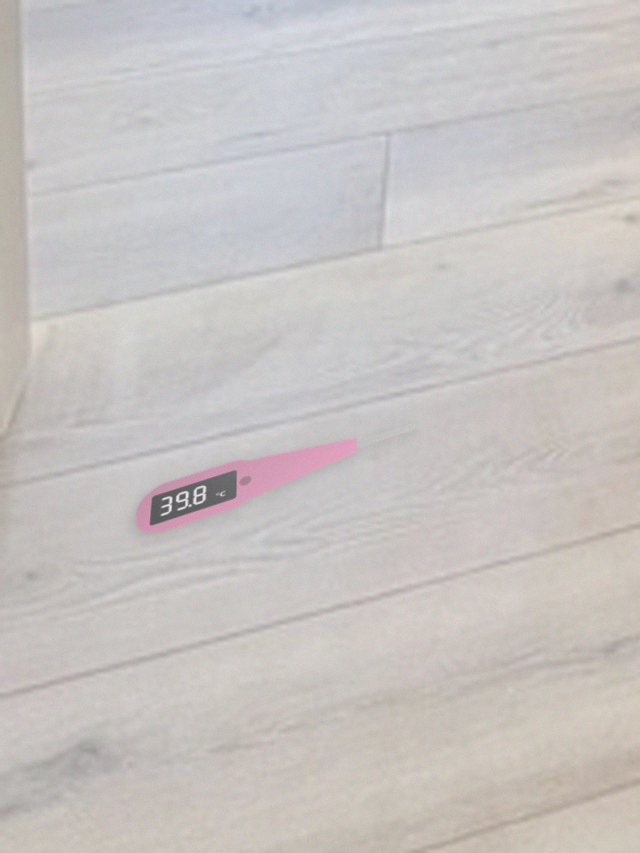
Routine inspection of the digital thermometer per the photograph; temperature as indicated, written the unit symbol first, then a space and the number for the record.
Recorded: °C 39.8
